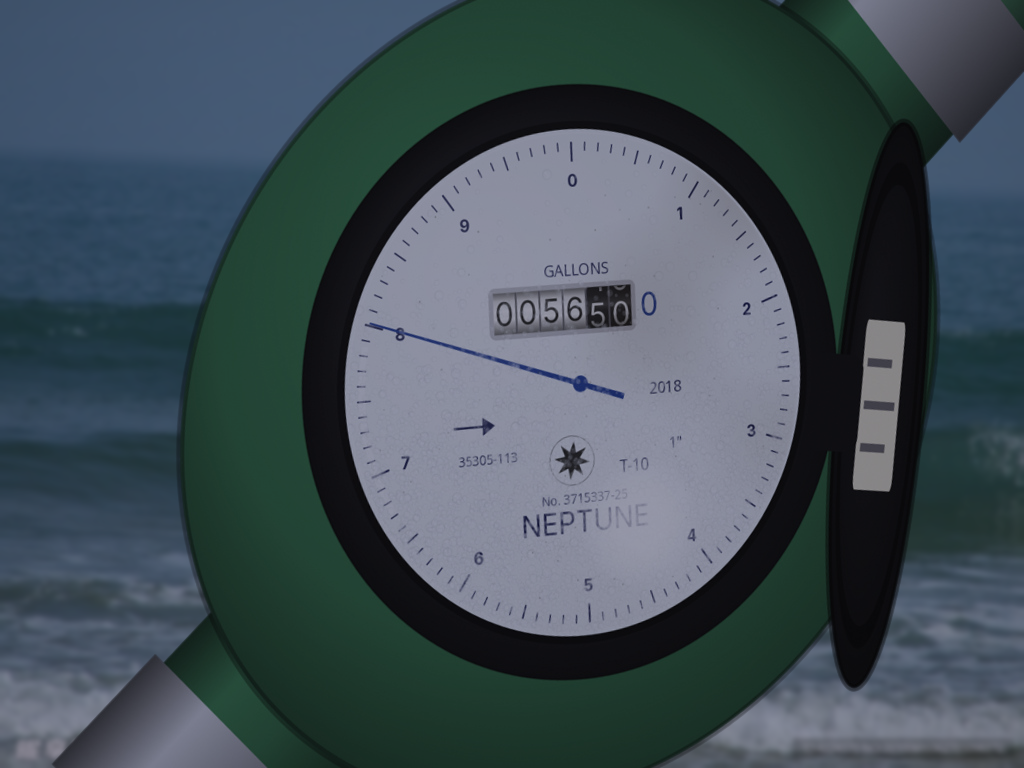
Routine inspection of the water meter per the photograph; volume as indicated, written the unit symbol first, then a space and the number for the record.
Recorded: gal 56498.0
